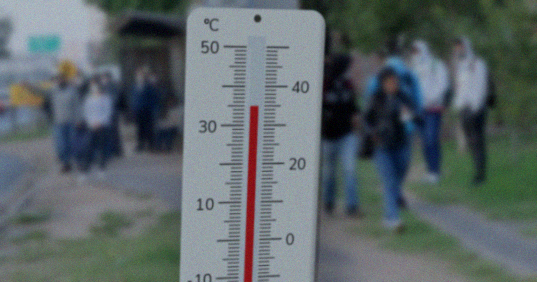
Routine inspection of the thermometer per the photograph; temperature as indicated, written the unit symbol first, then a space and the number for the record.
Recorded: °C 35
